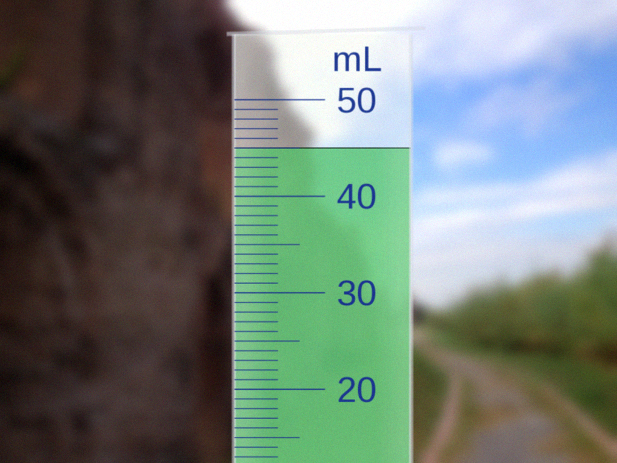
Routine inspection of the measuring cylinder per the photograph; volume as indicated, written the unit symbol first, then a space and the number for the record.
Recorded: mL 45
